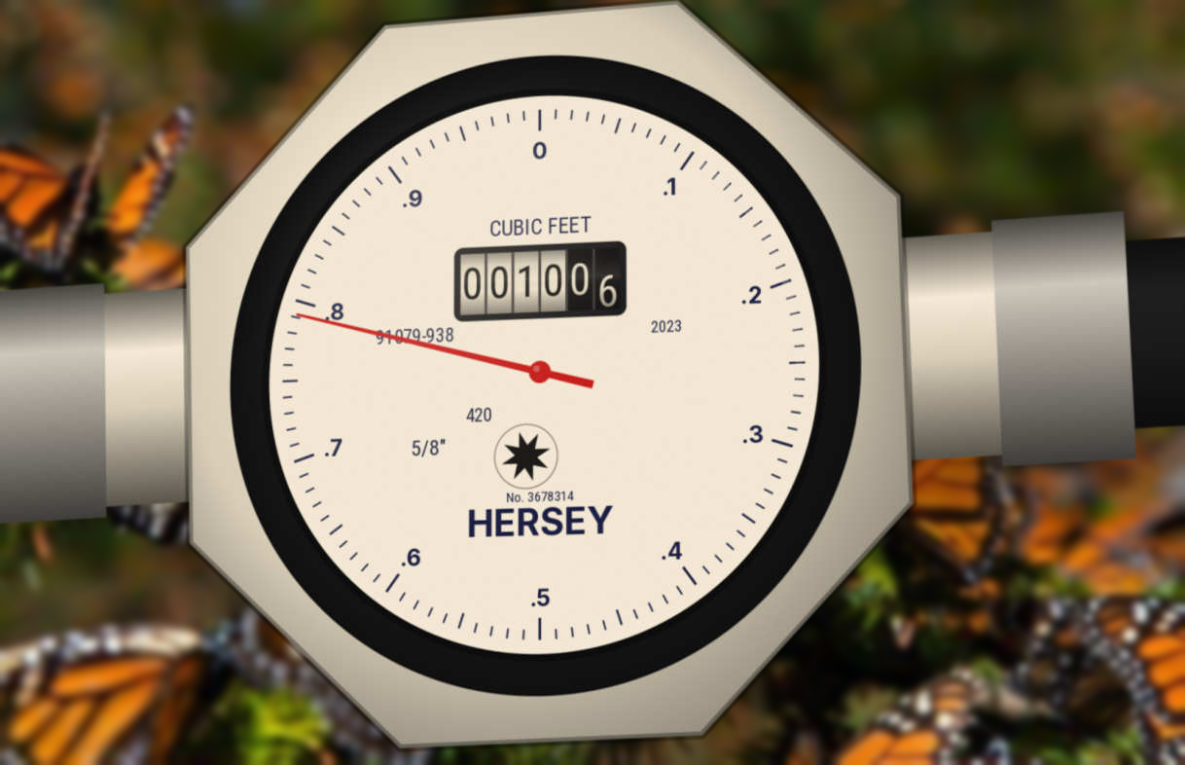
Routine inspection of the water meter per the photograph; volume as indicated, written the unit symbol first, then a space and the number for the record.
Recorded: ft³ 1005.79
